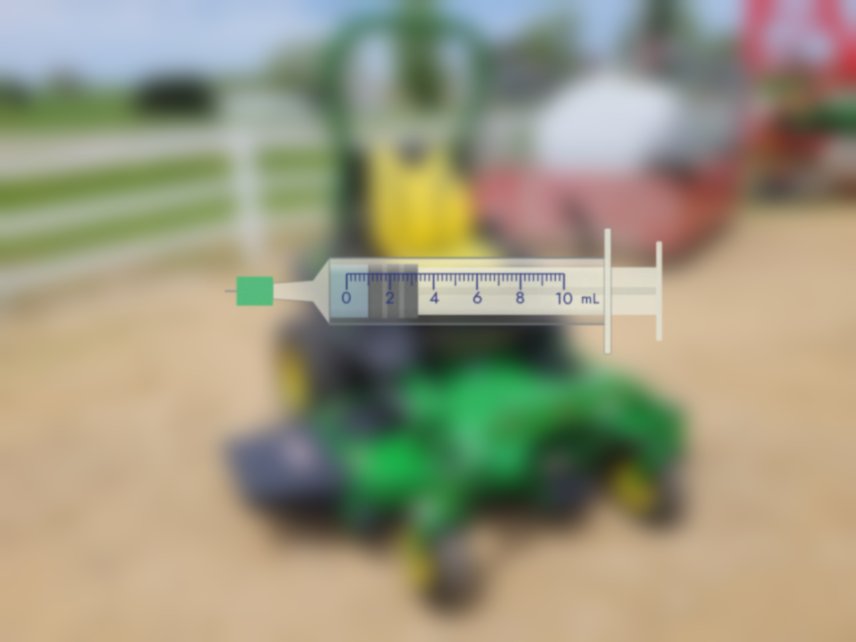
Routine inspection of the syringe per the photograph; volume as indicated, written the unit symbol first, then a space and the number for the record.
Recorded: mL 1
